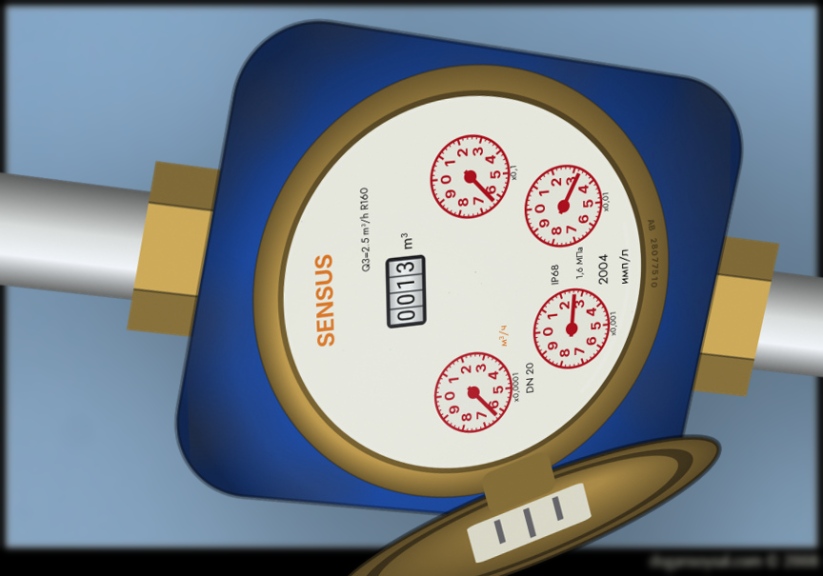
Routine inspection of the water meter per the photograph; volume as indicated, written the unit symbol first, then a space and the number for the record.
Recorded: m³ 13.6326
